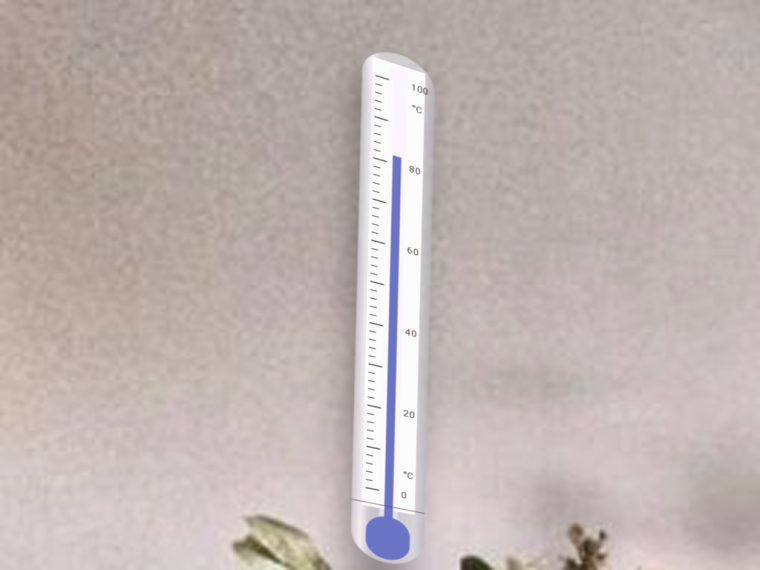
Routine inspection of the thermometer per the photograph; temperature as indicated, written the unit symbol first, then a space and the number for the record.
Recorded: °C 82
